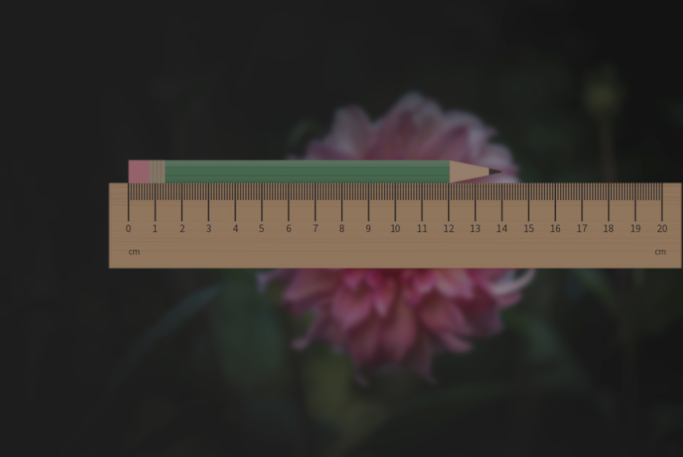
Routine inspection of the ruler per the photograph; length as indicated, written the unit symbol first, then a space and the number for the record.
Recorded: cm 14
